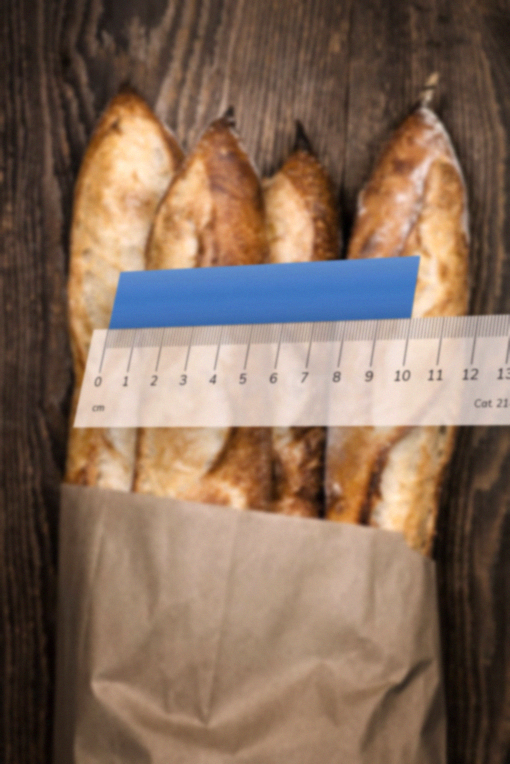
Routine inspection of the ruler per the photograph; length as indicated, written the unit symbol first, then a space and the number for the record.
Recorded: cm 10
